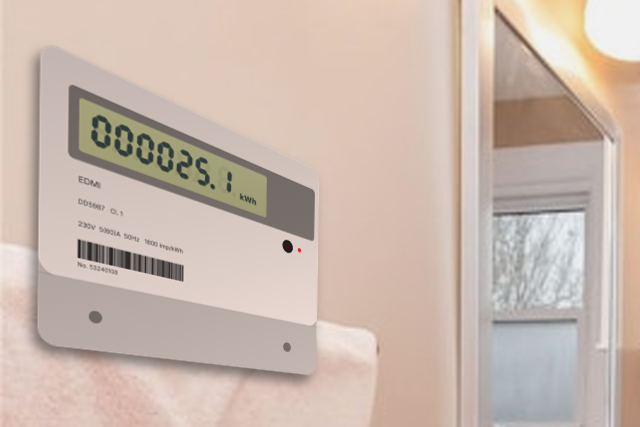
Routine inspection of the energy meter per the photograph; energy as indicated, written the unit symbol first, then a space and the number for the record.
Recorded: kWh 25.1
